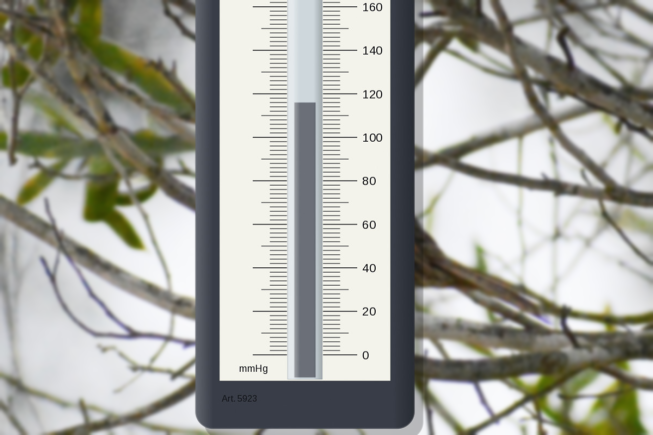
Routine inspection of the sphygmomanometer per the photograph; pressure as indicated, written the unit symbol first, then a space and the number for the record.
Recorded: mmHg 116
